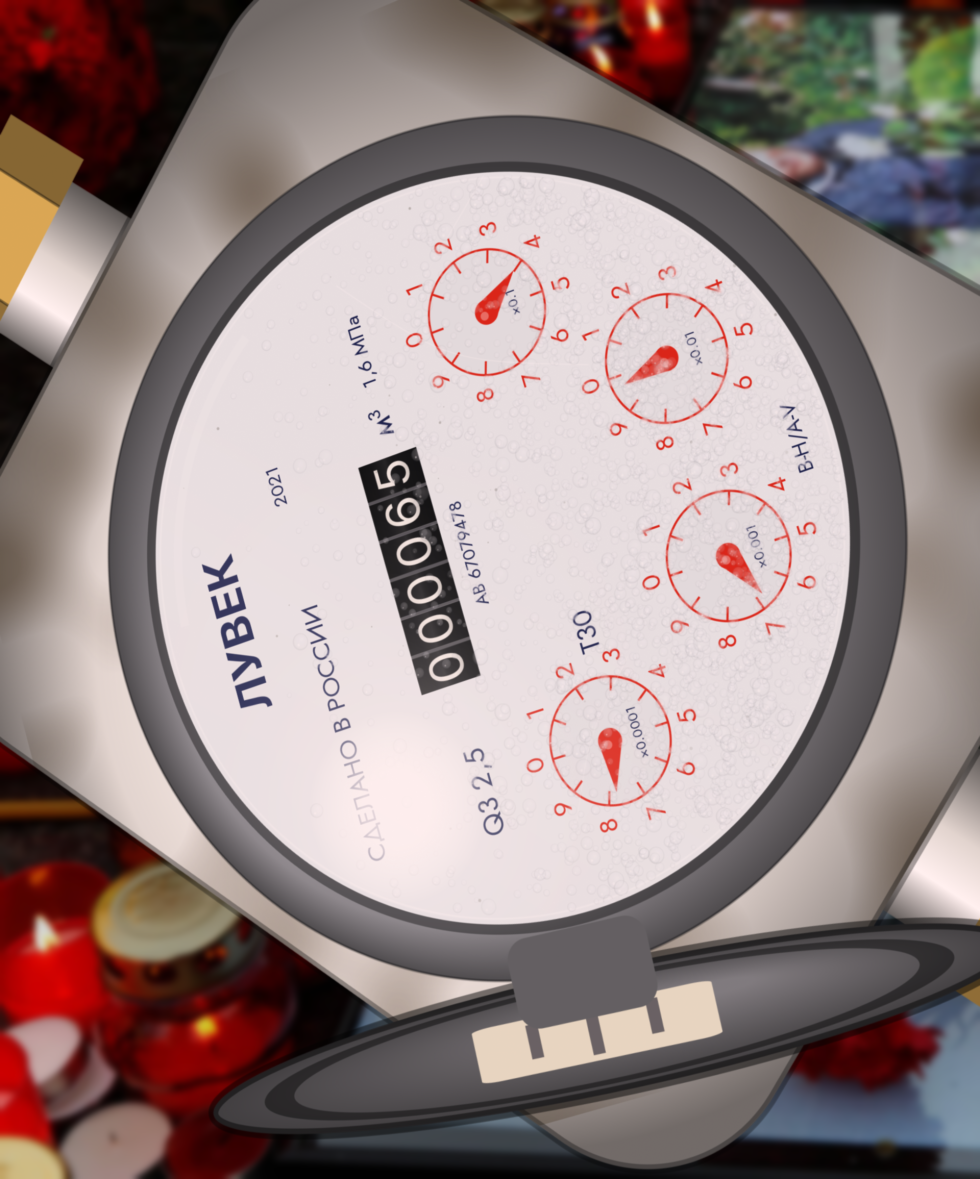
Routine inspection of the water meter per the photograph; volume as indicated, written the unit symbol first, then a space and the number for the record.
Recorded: m³ 65.3967
